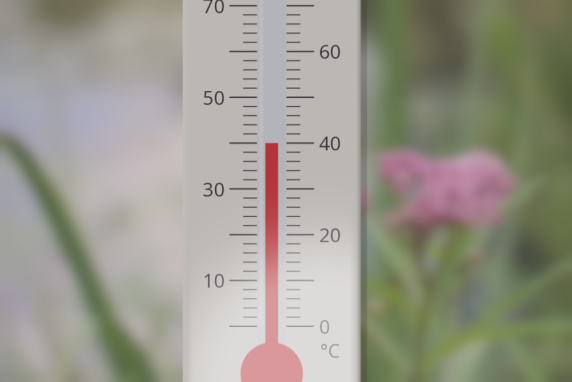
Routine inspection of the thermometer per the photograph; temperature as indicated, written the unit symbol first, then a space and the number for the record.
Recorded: °C 40
